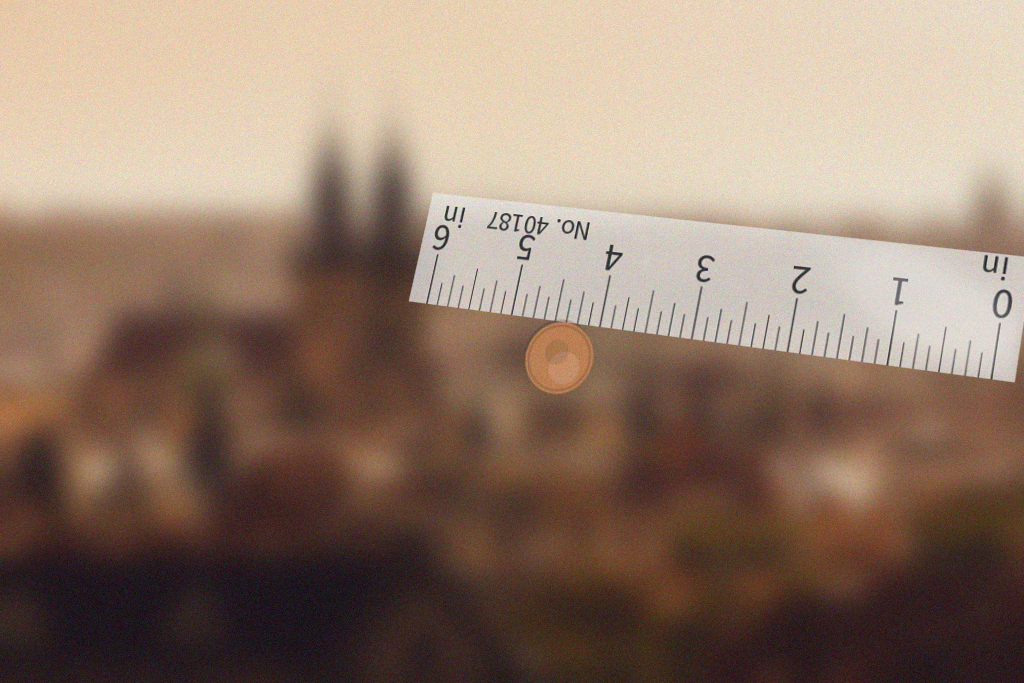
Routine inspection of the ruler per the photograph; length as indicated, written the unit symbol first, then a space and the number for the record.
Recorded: in 0.75
